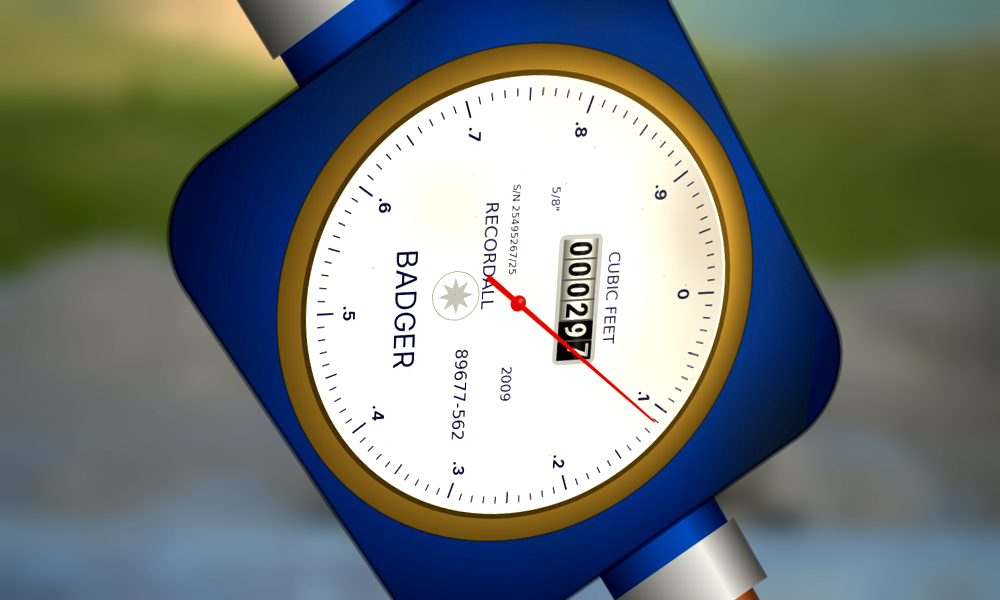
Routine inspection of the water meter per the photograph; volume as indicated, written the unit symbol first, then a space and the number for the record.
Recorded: ft³ 297.11
